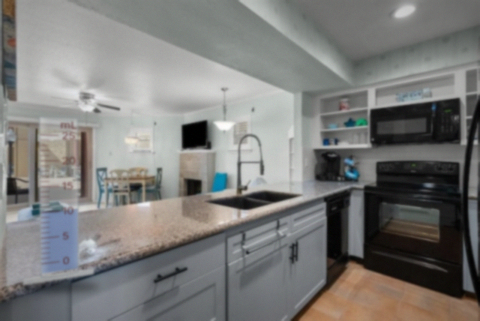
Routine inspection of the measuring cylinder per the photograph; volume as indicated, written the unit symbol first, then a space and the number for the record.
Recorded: mL 10
